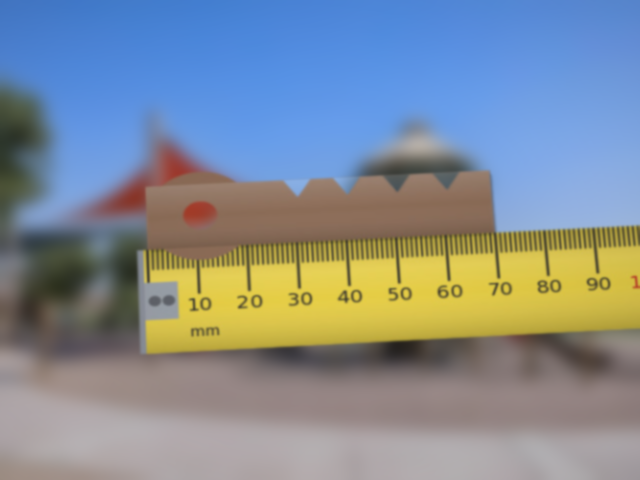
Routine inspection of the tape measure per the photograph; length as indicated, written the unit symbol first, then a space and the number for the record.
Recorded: mm 70
